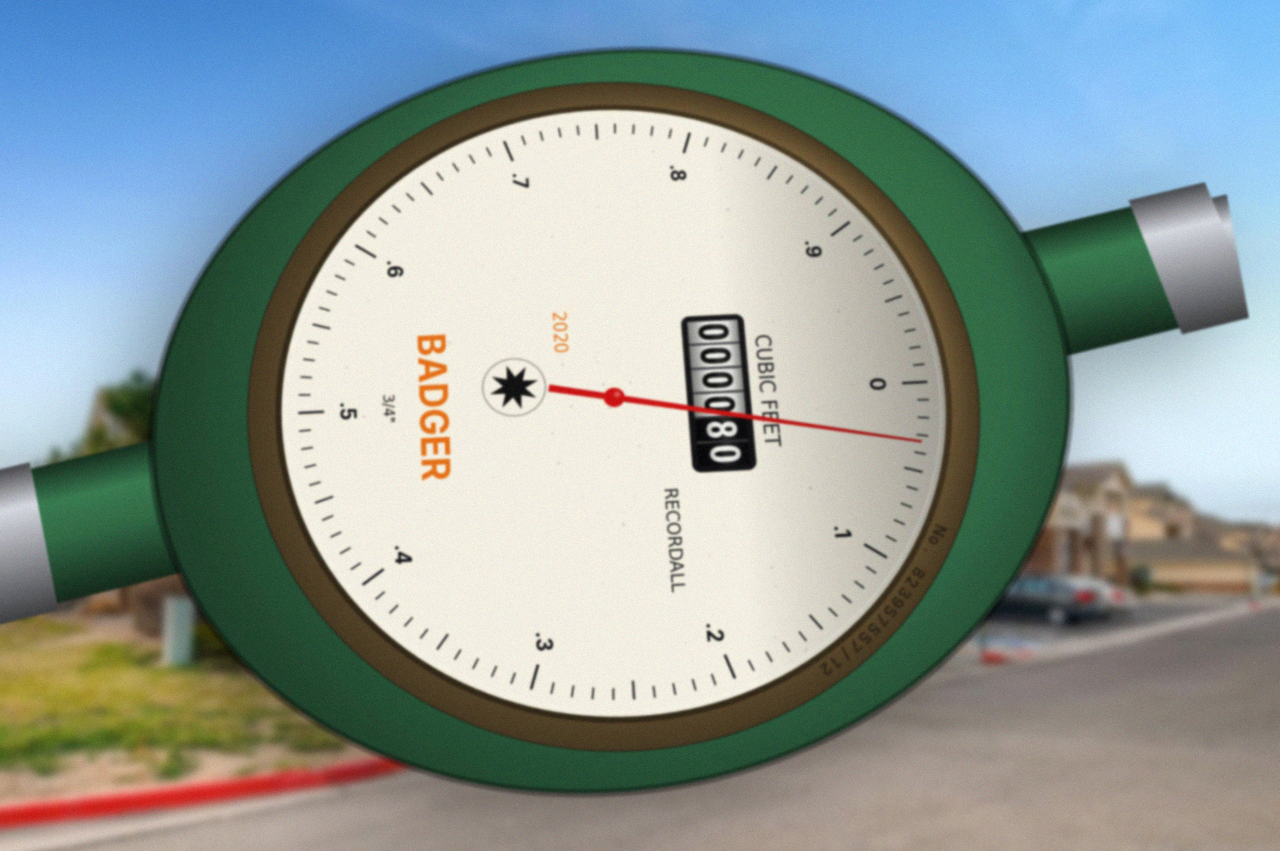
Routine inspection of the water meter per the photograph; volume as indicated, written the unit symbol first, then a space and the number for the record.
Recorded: ft³ 80.03
